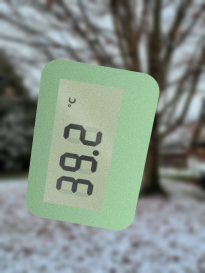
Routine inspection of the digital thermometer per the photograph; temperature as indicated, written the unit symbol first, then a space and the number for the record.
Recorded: °C 39.2
